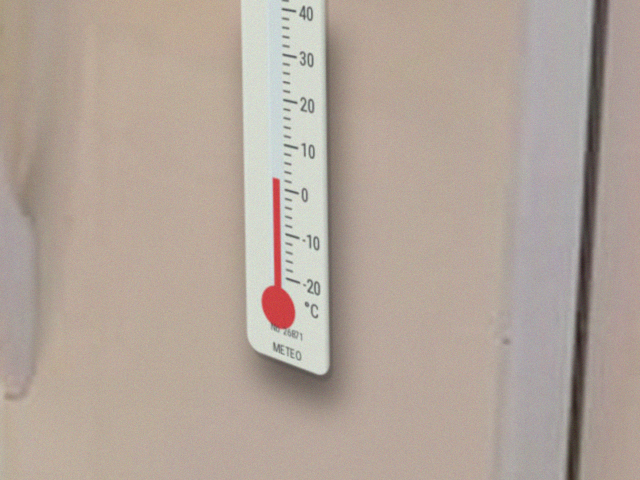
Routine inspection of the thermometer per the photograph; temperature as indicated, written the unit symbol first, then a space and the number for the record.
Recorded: °C 2
